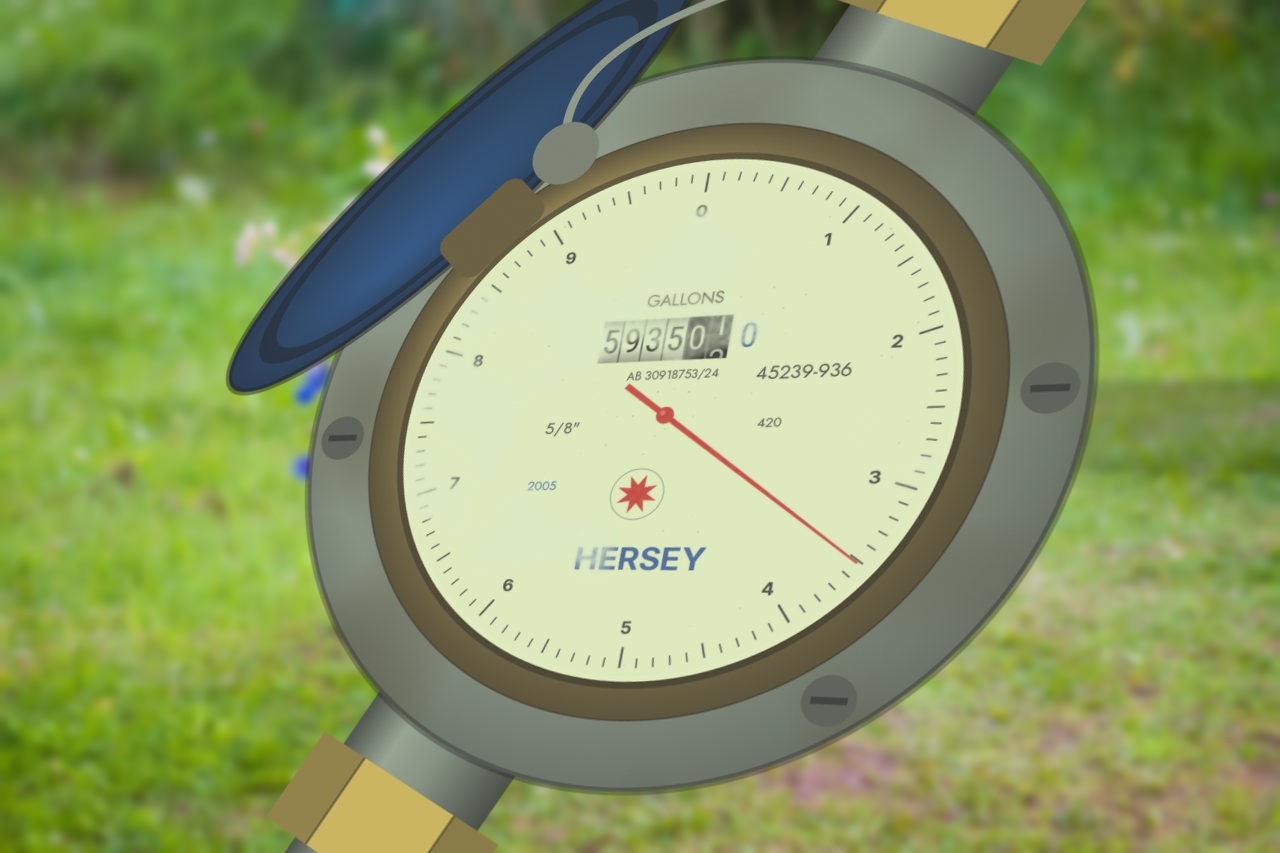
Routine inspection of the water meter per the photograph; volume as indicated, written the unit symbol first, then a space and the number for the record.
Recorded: gal 5935013.5
